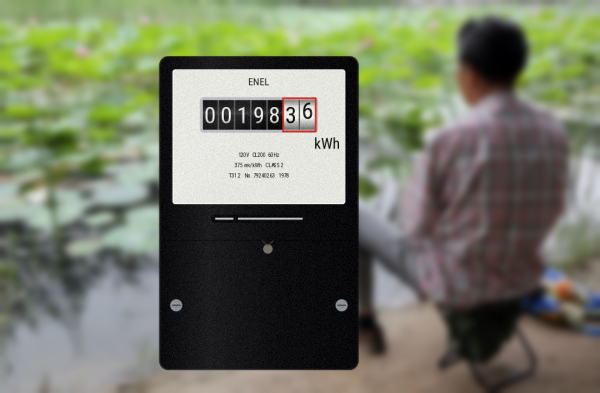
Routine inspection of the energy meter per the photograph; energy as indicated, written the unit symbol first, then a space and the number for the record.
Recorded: kWh 198.36
